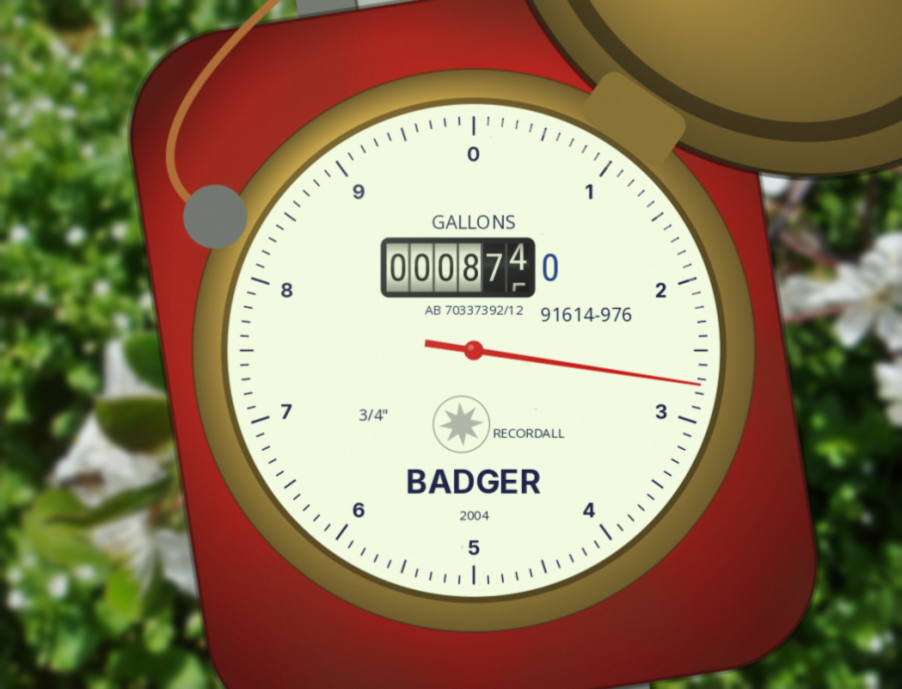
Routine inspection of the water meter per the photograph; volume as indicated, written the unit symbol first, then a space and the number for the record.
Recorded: gal 8742.7
